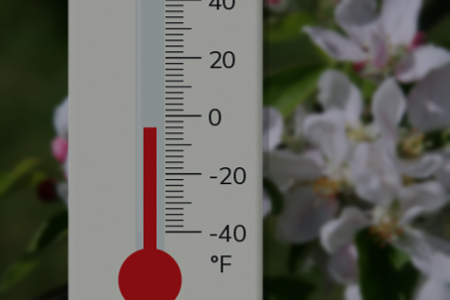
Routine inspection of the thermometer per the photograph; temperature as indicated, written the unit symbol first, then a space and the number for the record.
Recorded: °F -4
